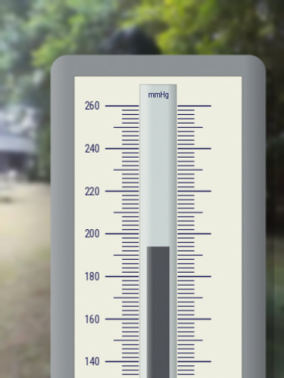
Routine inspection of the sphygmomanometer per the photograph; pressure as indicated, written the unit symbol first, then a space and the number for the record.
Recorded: mmHg 194
